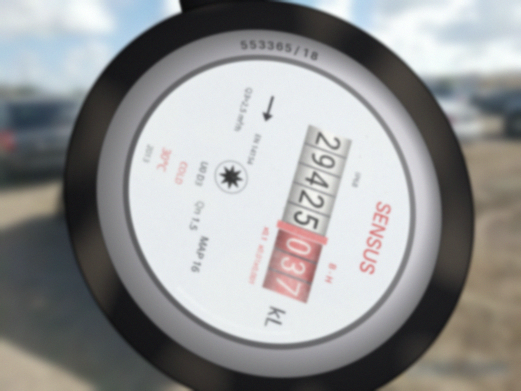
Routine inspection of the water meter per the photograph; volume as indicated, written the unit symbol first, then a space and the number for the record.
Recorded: kL 29425.037
